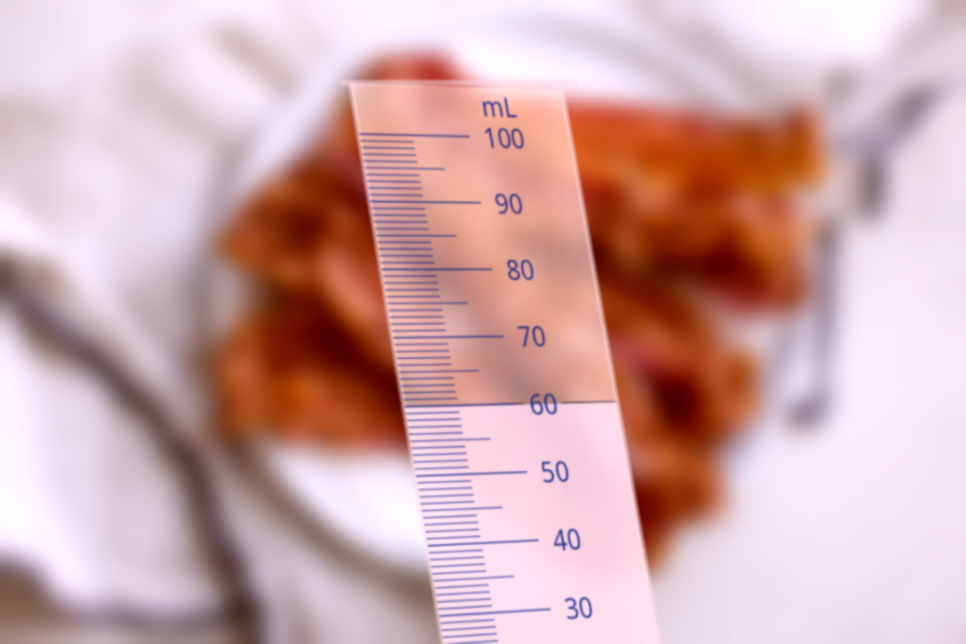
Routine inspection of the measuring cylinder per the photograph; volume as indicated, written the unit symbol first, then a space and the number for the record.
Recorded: mL 60
